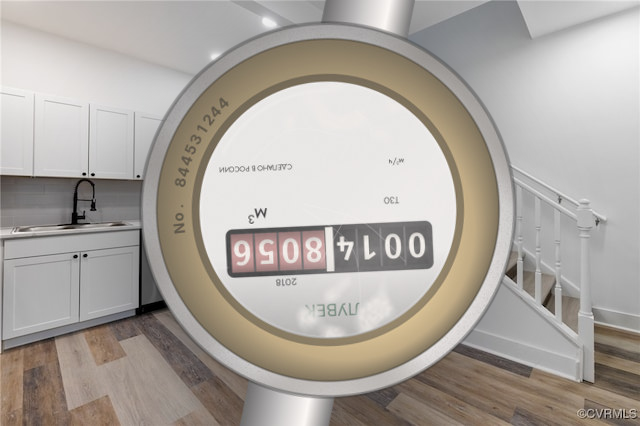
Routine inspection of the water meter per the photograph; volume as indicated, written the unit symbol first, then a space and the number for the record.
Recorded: m³ 14.8056
